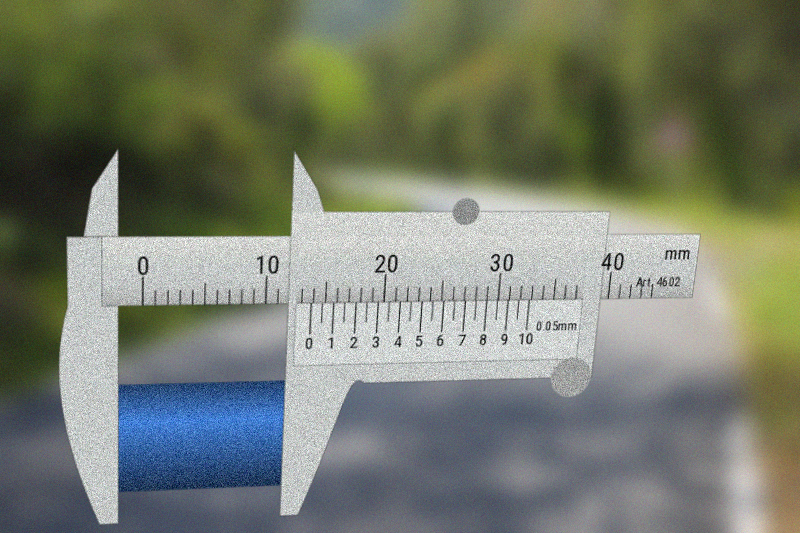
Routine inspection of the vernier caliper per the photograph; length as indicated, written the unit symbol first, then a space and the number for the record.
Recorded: mm 13.8
